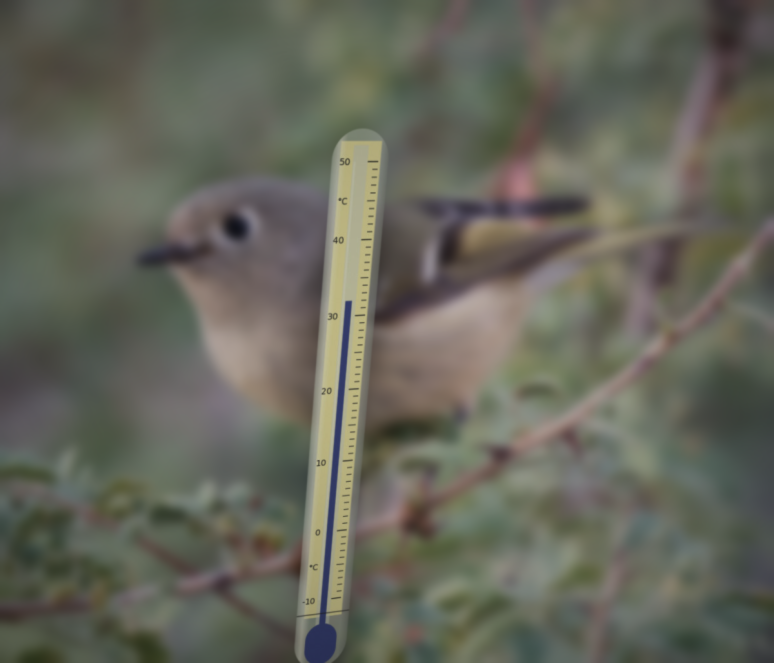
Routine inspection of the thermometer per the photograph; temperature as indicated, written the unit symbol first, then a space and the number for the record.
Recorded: °C 32
